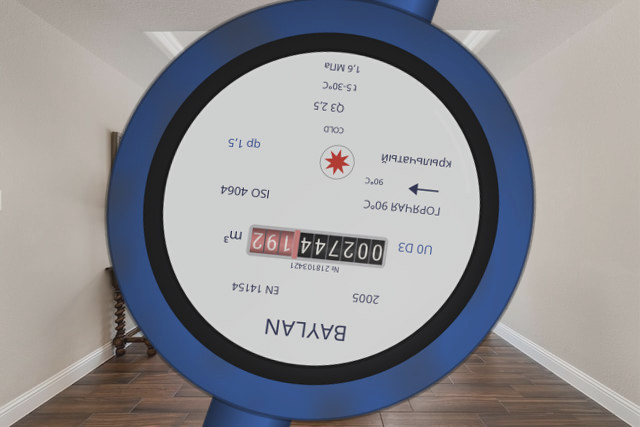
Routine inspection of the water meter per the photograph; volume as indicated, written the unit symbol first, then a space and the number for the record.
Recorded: m³ 2744.192
